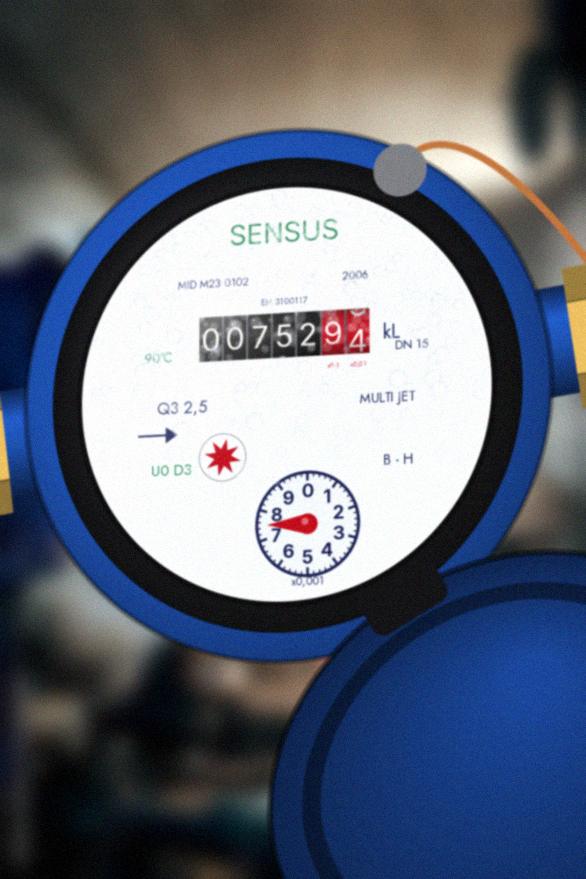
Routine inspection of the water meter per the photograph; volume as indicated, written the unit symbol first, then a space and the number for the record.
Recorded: kL 752.937
